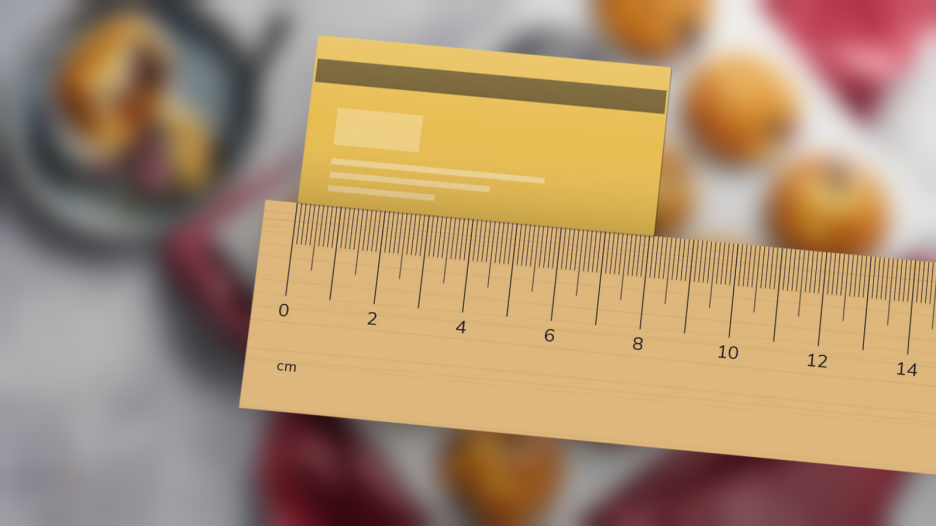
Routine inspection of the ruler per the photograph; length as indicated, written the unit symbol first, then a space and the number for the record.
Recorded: cm 8.1
